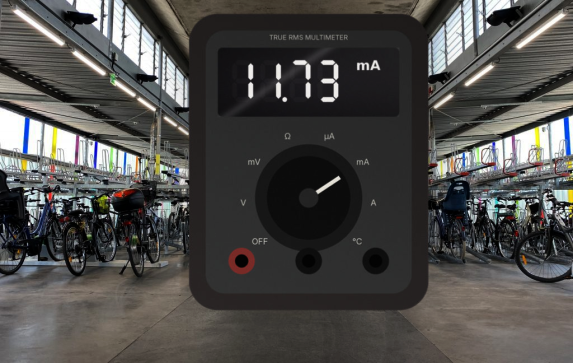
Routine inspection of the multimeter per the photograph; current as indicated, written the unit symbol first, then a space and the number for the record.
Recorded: mA 11.73
